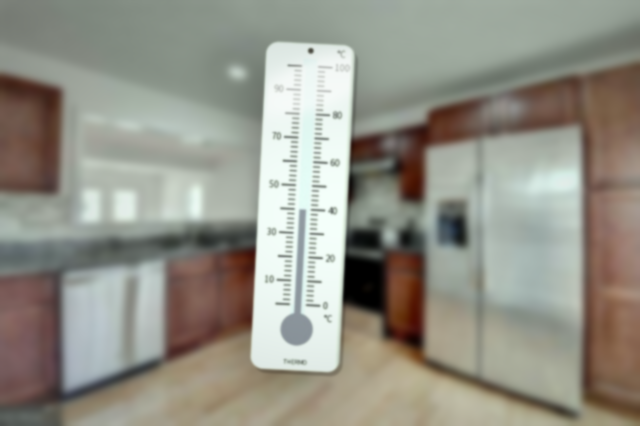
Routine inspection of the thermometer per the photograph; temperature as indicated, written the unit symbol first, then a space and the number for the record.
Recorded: °C 40
